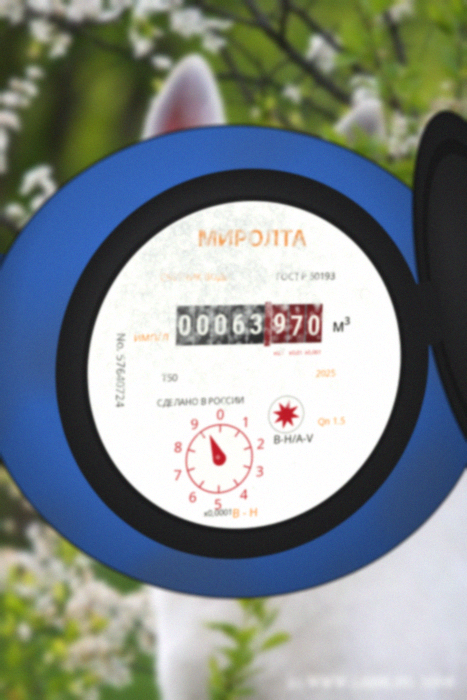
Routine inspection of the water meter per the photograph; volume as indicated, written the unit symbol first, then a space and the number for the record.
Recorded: m³ 63.9699
